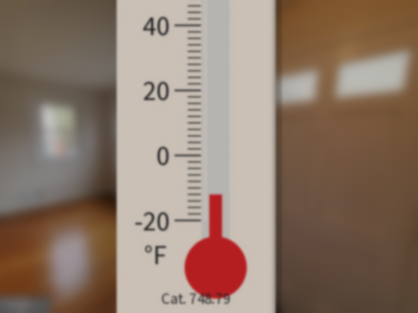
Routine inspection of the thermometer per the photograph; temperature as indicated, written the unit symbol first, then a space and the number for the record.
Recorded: °F -12
